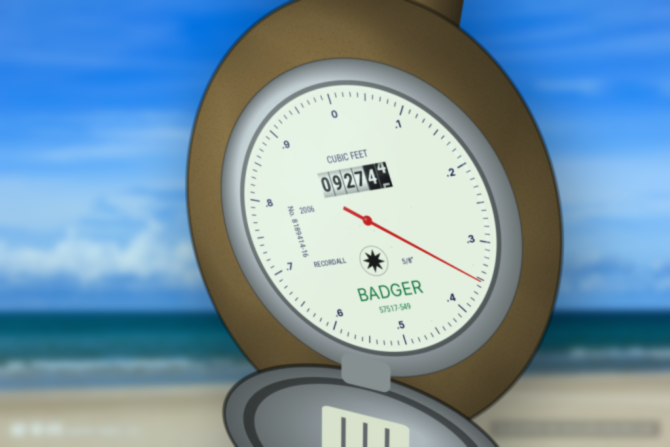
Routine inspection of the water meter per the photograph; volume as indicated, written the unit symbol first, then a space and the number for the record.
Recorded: ft³ 92744.35
